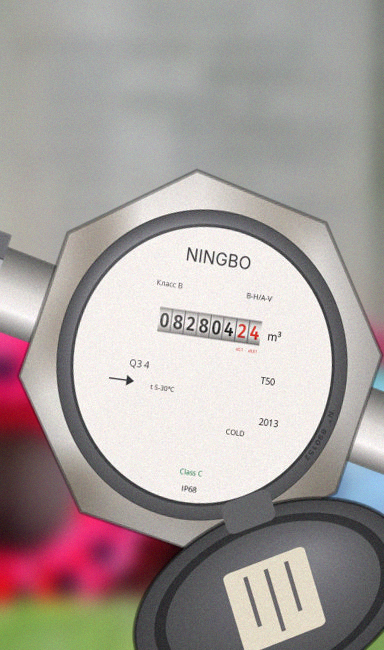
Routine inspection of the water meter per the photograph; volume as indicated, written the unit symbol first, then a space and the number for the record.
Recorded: m³ 82804.24
